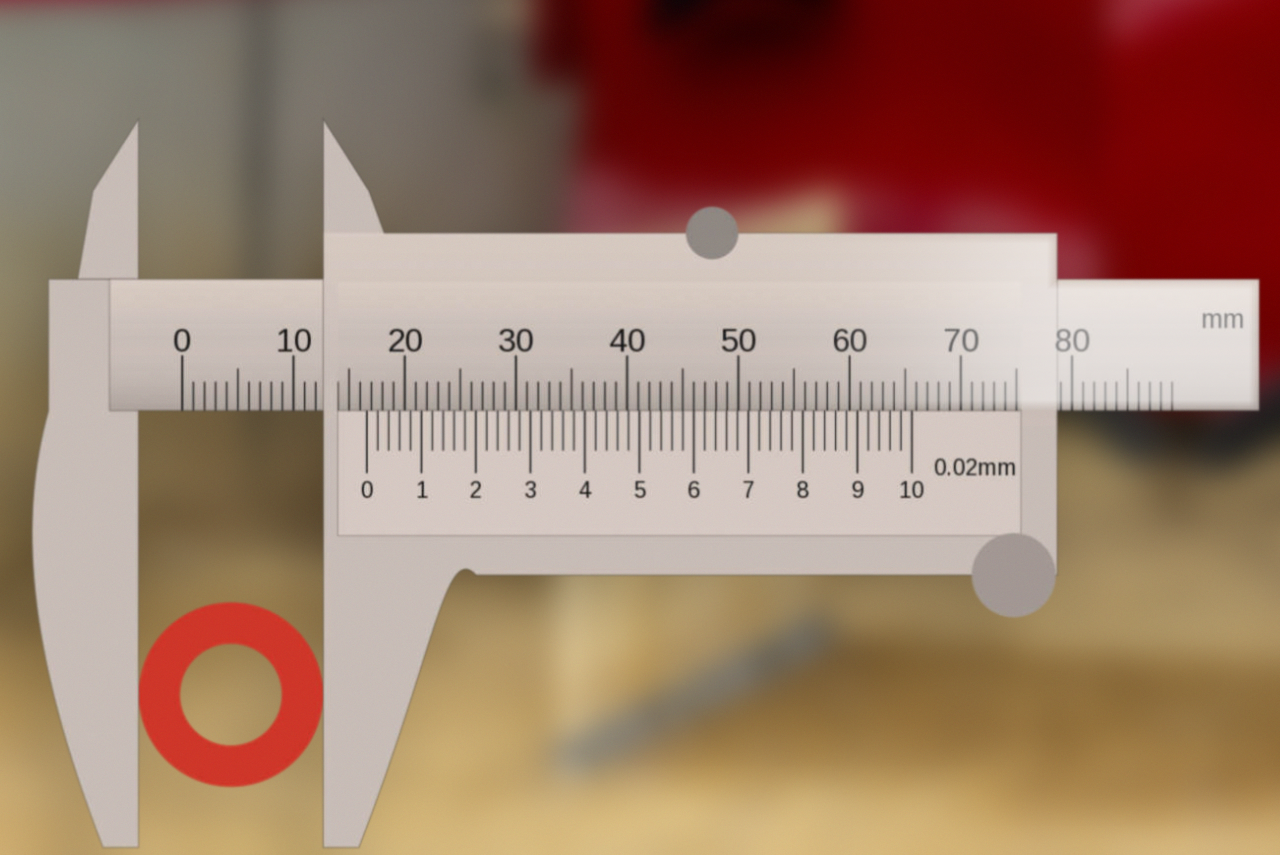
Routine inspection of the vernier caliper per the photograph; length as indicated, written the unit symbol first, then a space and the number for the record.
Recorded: mm 16.6
